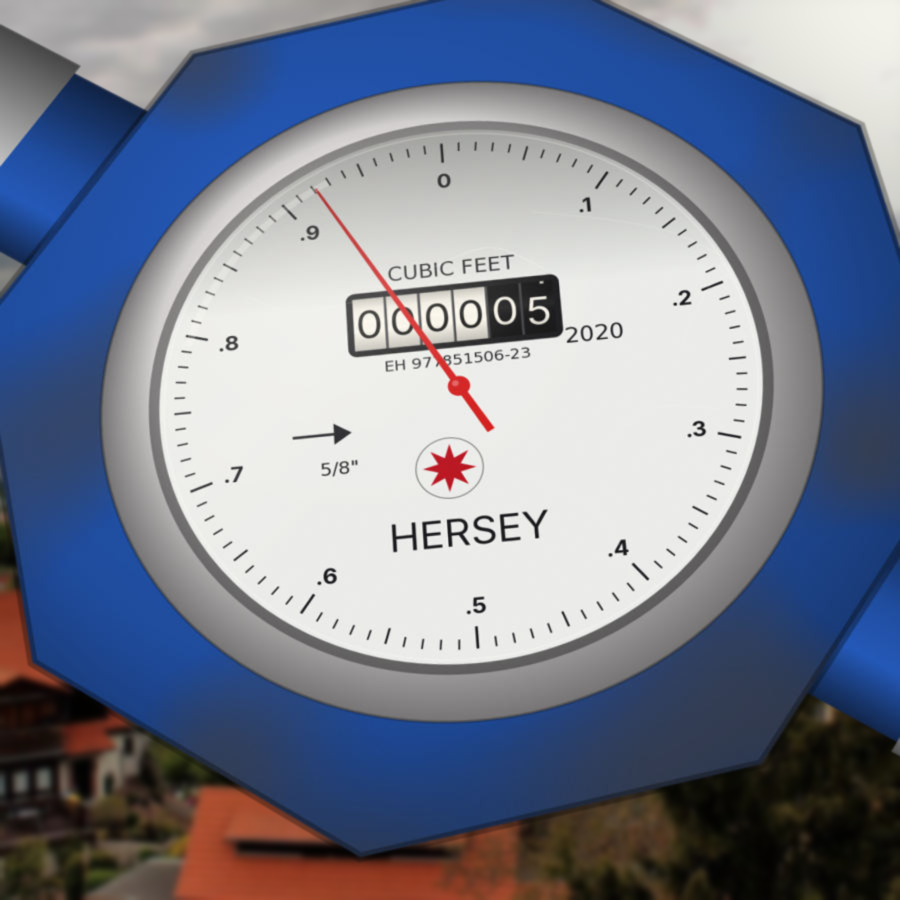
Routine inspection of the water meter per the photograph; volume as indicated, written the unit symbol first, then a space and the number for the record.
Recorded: ft³ 4.92
